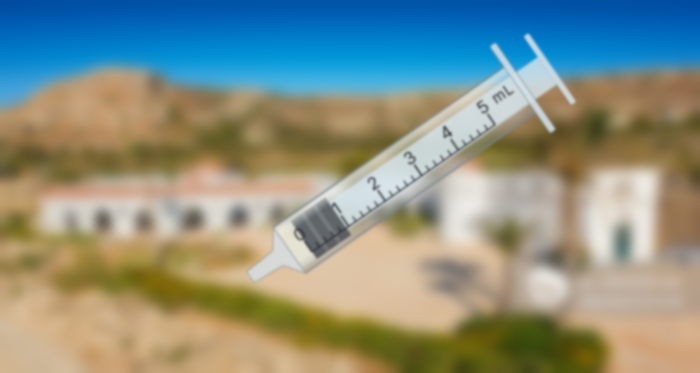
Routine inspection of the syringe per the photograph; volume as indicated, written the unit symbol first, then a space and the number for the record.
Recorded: mL 0
